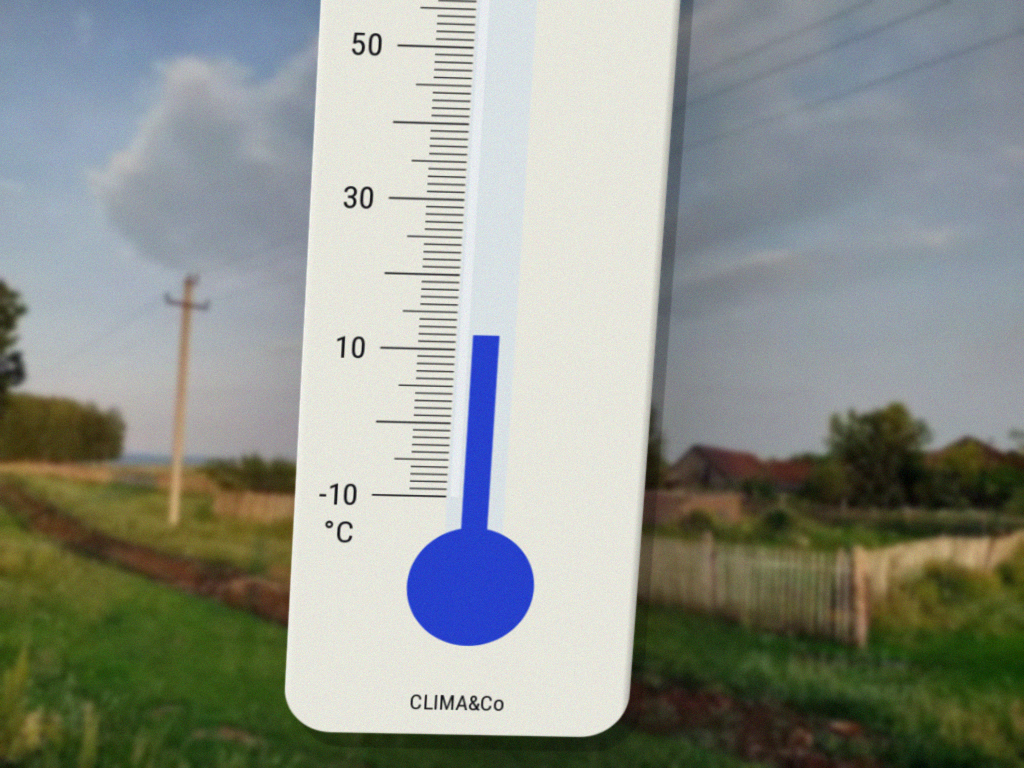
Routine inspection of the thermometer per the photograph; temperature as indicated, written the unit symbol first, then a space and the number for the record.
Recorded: °C 12
